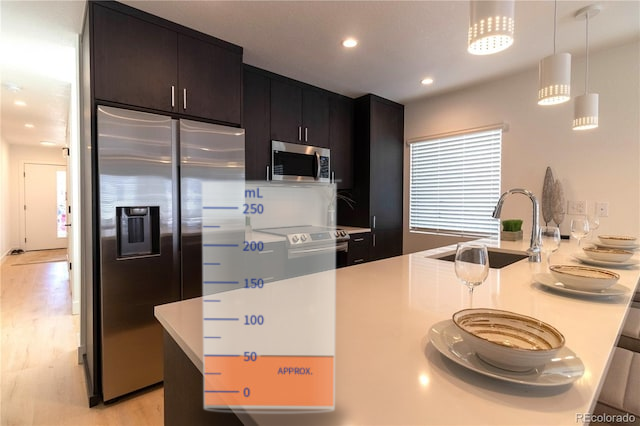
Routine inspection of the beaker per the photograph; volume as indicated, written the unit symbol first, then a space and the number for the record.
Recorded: mL 50
